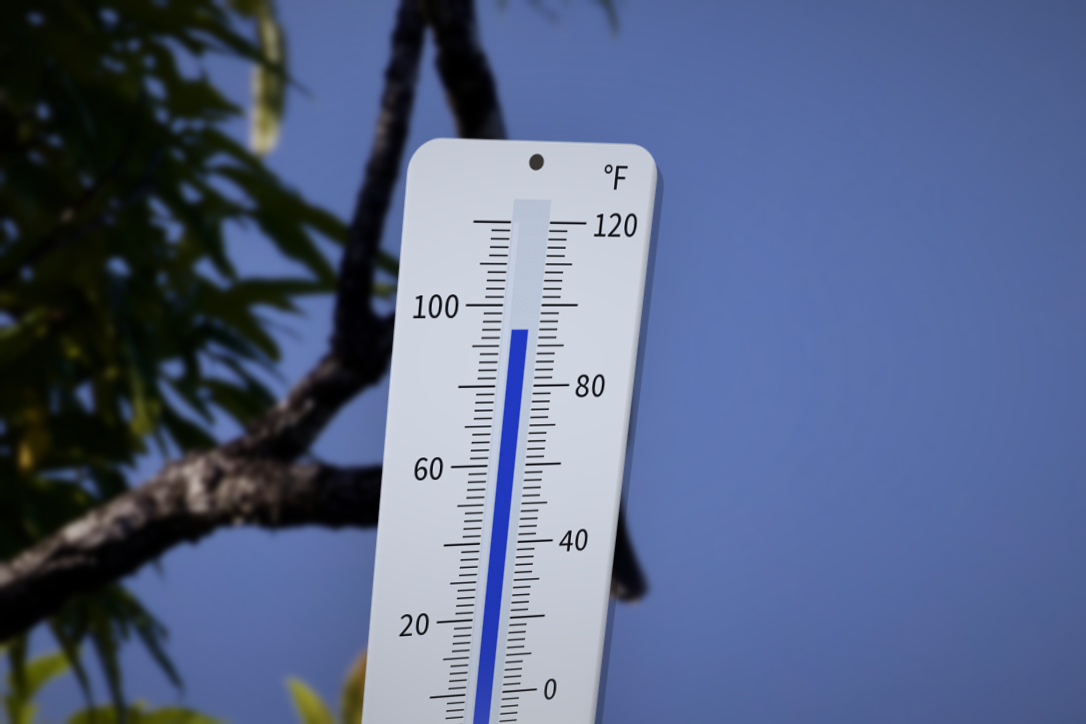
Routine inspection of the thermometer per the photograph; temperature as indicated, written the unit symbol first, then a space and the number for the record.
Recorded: °F 94
